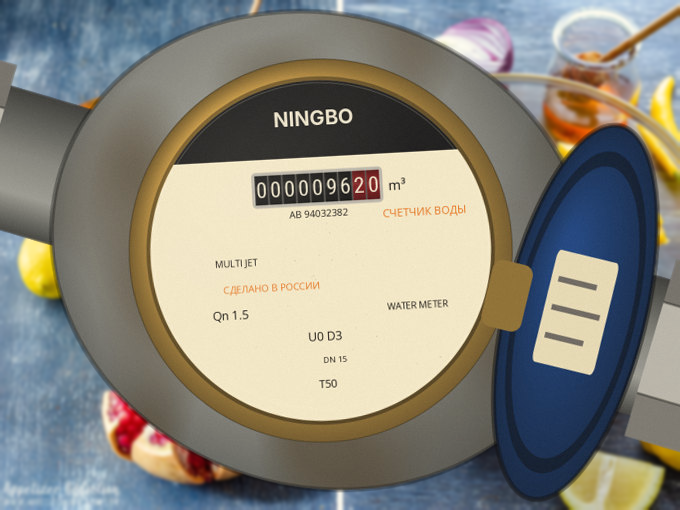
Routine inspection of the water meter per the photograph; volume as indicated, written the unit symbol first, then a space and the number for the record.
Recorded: m³ 96.20
